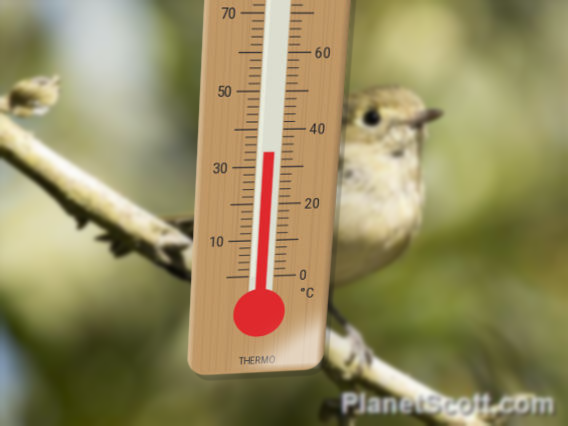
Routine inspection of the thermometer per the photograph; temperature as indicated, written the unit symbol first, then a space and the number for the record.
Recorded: °C 34
